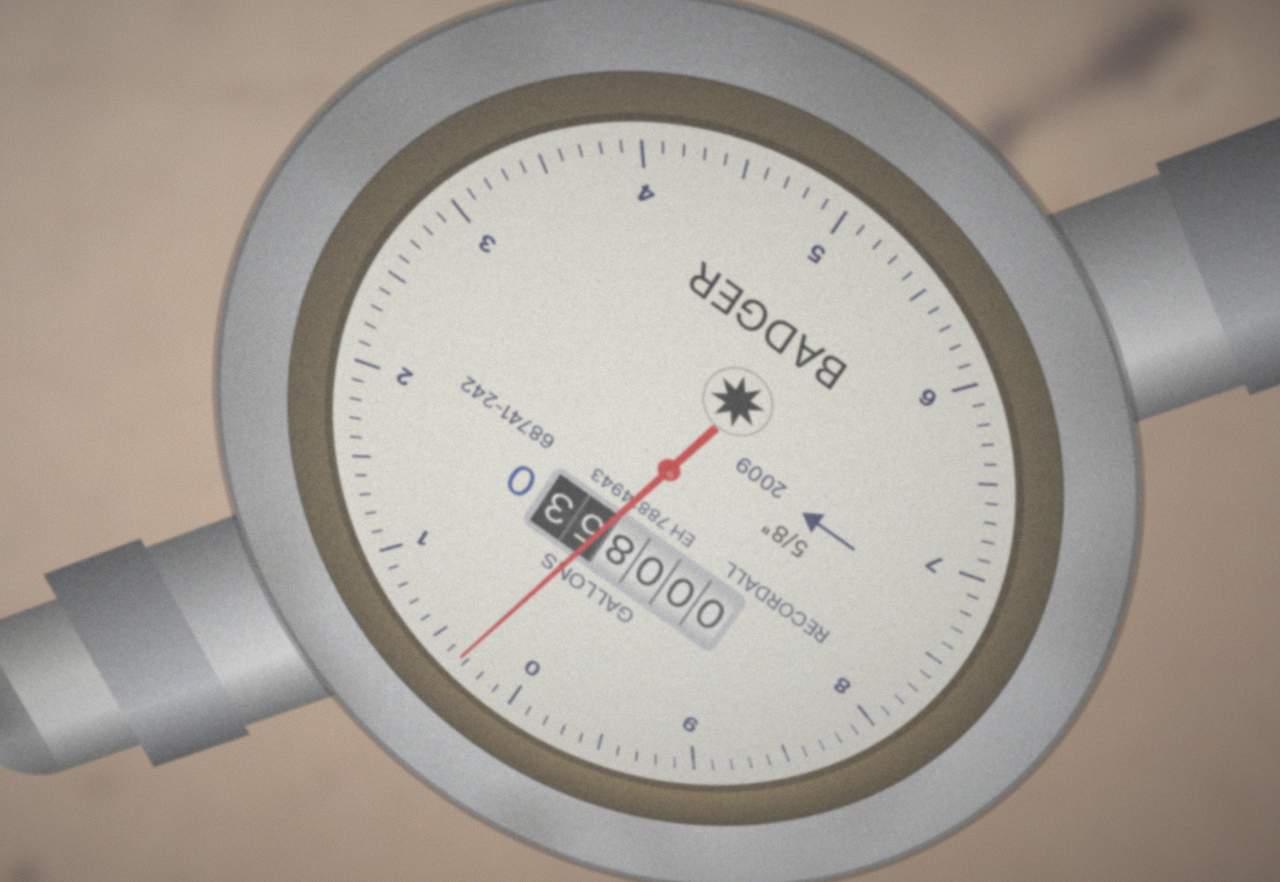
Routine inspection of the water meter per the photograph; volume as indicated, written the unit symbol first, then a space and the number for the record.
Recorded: gal 8530.3
